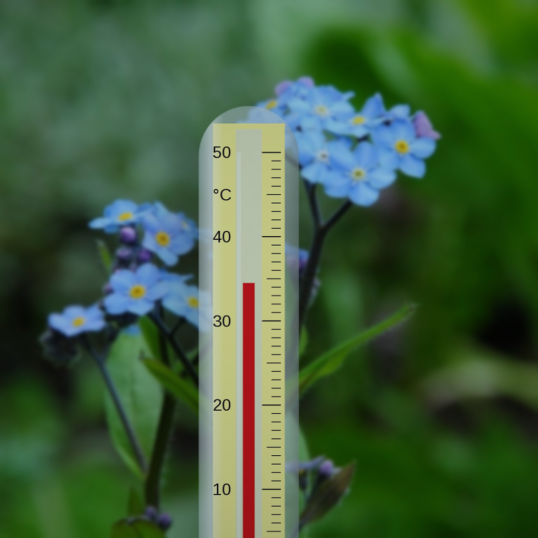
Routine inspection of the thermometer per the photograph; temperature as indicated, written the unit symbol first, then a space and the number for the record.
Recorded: °C 34.5
